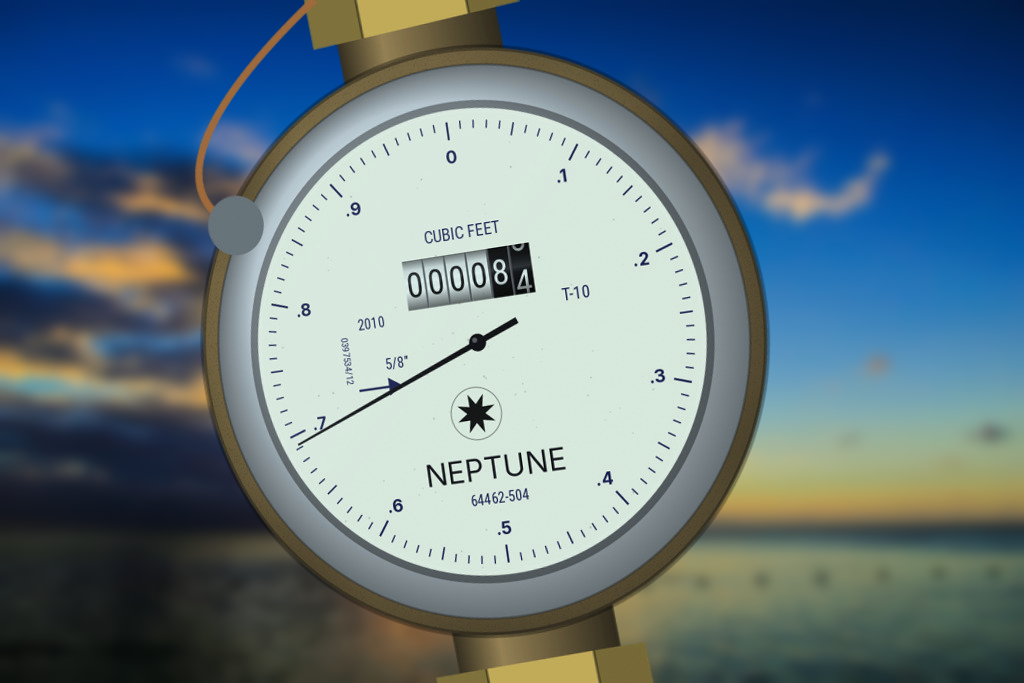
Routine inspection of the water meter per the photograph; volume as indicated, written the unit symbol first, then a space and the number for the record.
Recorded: ft³ 83.69
